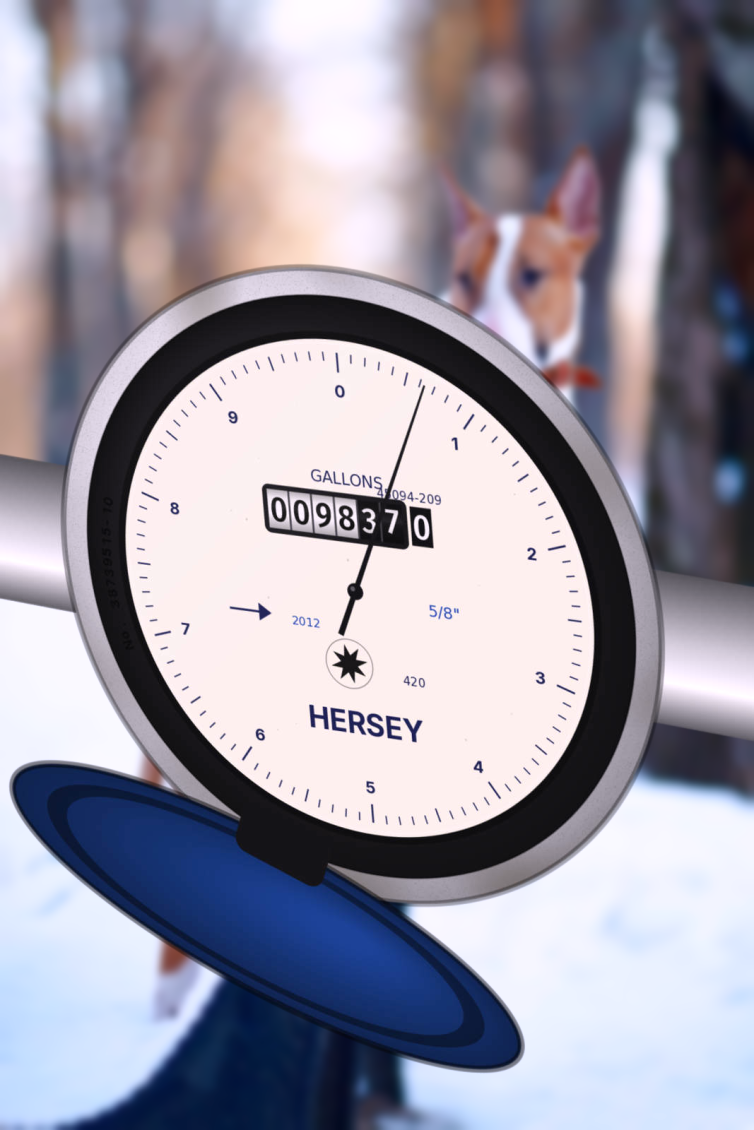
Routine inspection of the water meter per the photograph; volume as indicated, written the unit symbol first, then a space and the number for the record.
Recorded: gal 98370.6
